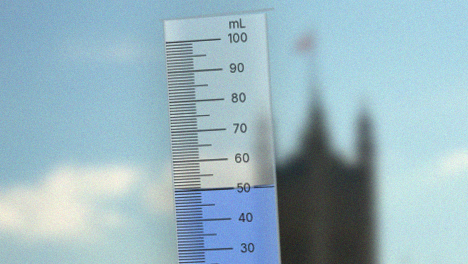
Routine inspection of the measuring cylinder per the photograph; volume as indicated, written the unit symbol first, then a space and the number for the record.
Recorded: mL 50
